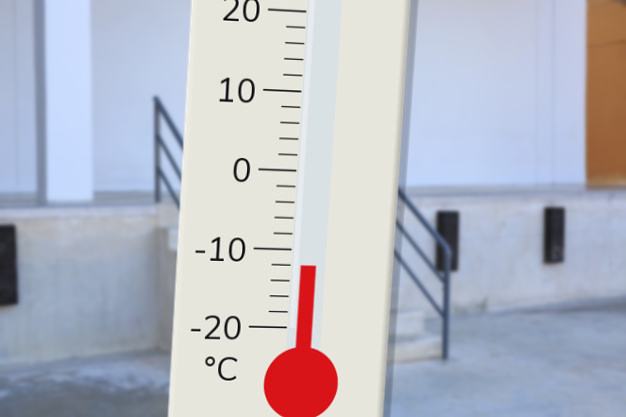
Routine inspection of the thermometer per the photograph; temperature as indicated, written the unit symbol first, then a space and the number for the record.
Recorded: °C -12
